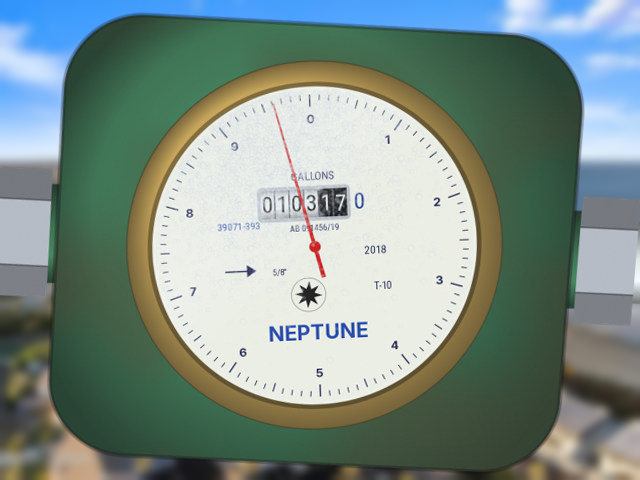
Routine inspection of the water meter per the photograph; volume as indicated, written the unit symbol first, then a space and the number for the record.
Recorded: gal 103169.6
